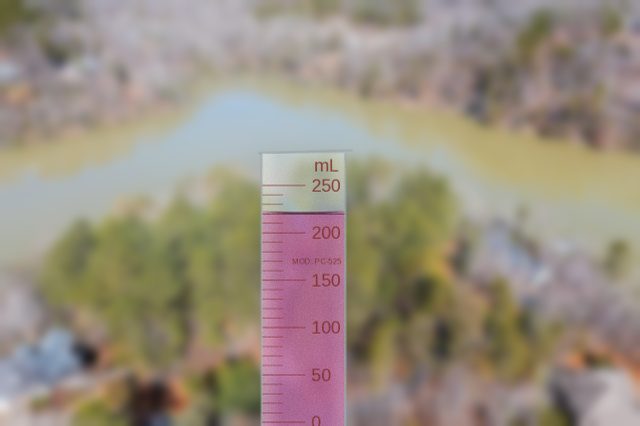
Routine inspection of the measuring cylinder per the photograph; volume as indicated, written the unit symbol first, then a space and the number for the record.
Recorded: mL 220
